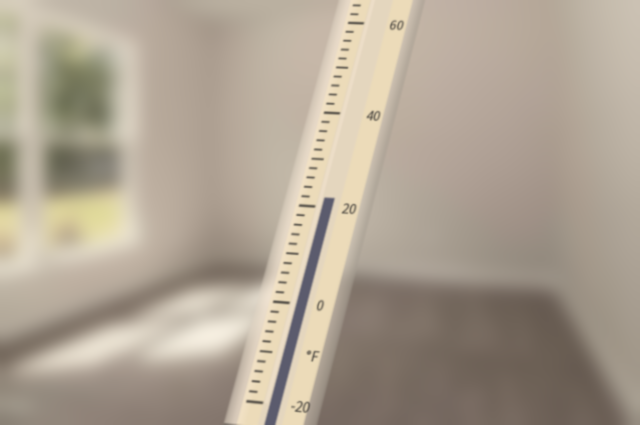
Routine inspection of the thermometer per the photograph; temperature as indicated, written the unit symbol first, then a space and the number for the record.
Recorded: °F 22
